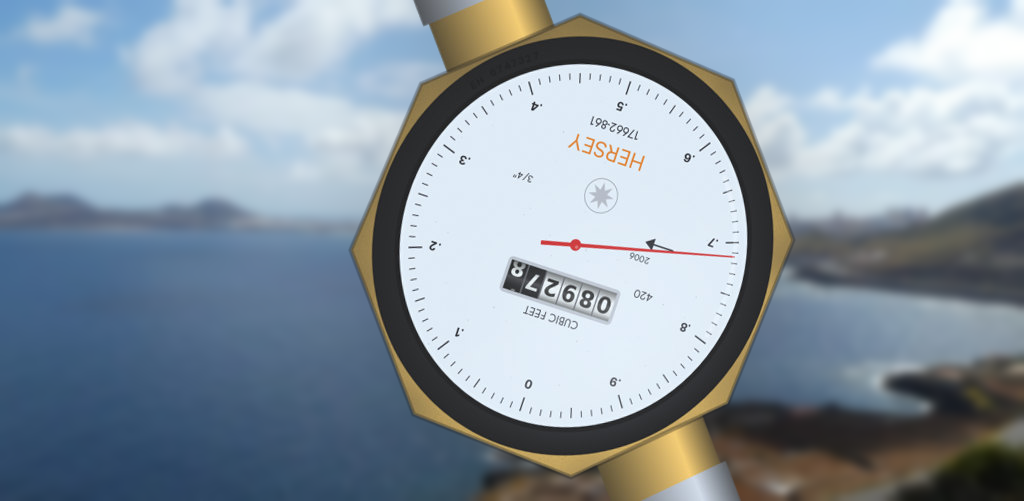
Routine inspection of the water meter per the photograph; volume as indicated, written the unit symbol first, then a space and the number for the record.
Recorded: ft³ 89277.71
